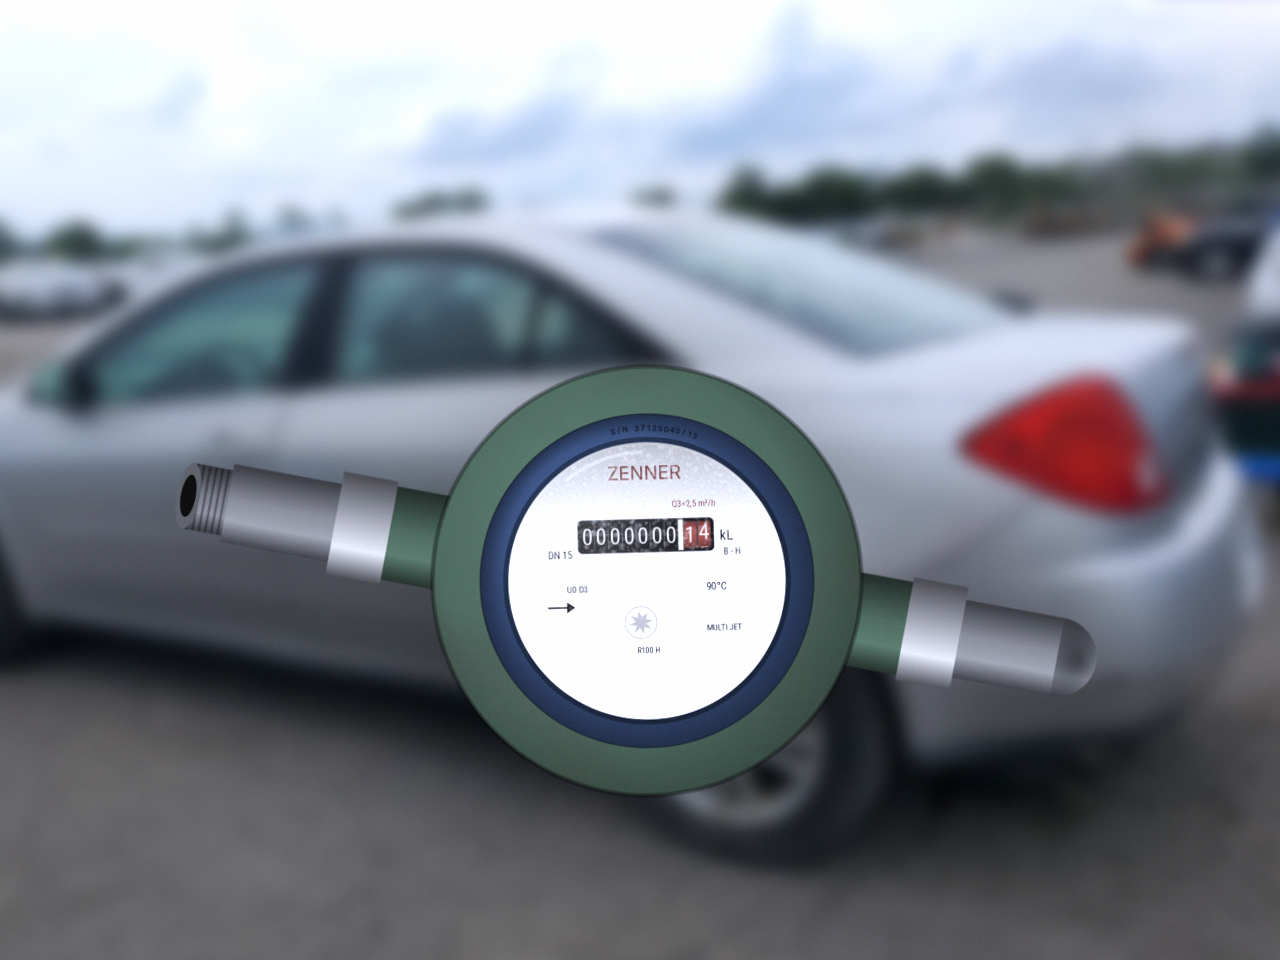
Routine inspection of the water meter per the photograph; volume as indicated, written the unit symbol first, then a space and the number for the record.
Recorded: kL 0.14
